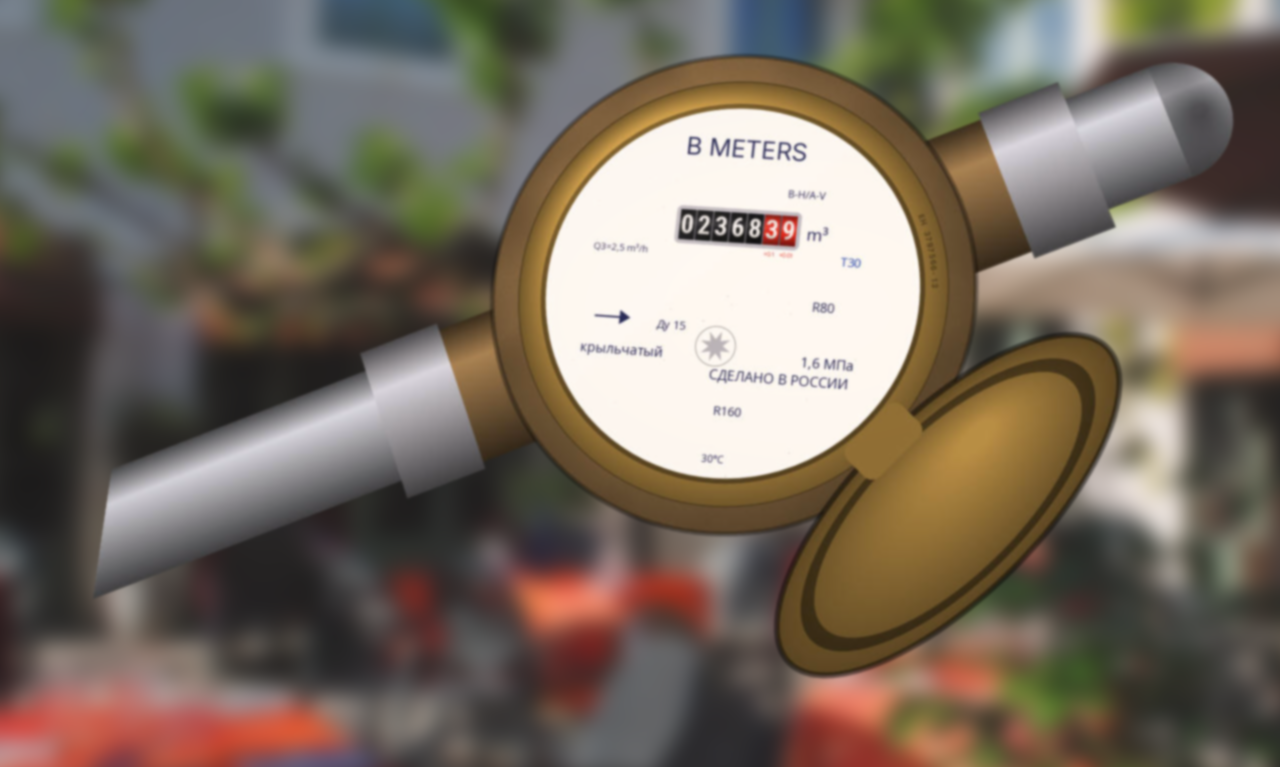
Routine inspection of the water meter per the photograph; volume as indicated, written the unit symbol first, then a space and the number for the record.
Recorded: m³ 2368.39
